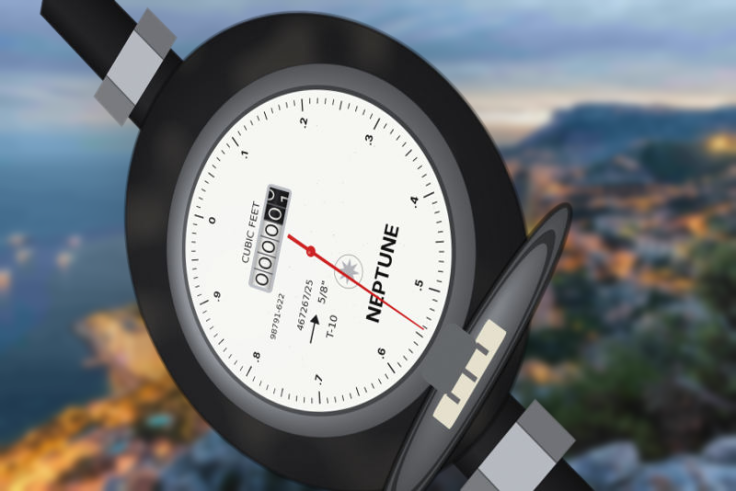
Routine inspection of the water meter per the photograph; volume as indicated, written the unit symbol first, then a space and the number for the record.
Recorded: ft³ 0.54
